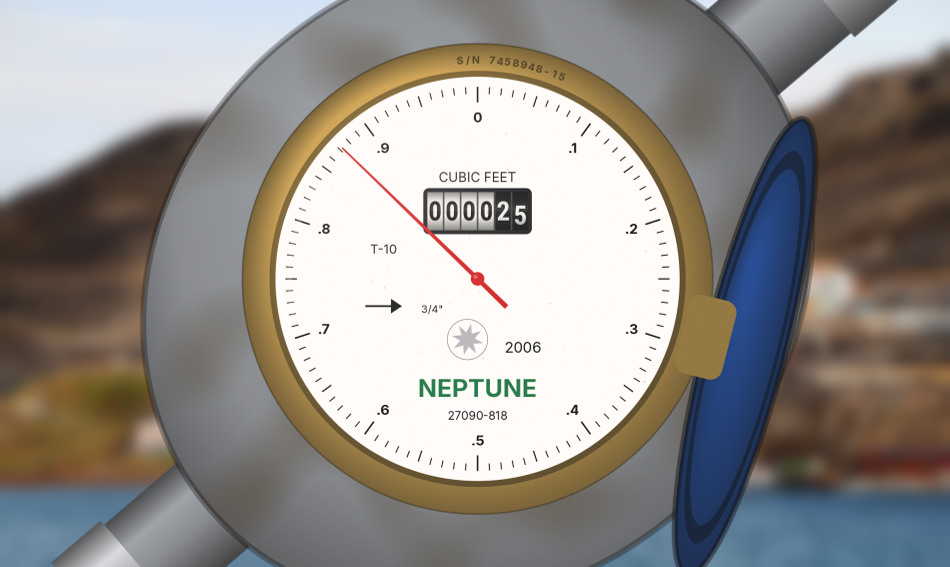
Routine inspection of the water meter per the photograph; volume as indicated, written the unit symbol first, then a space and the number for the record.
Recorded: ft³ 24.87
